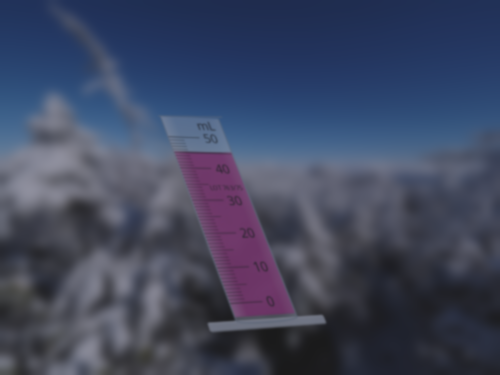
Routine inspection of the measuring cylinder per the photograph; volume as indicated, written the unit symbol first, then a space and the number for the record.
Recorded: mL 45
